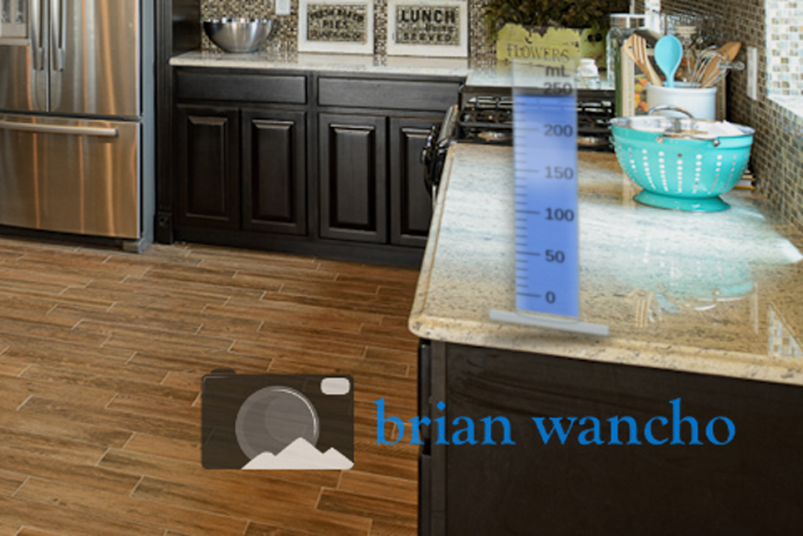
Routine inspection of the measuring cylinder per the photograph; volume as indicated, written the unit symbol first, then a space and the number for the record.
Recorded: mL 240
